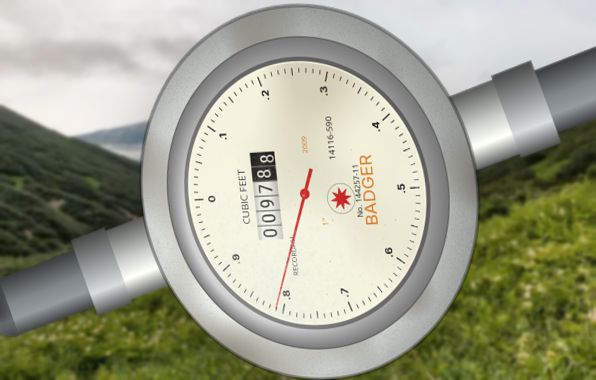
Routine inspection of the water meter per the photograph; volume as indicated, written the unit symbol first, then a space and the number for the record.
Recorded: ft³ 9787.81
